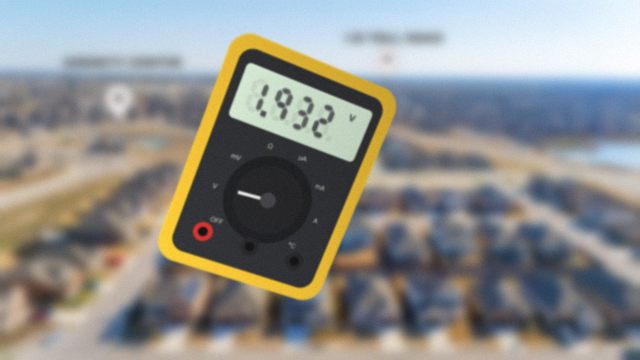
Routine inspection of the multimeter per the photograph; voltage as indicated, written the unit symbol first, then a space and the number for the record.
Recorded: V 1.932
